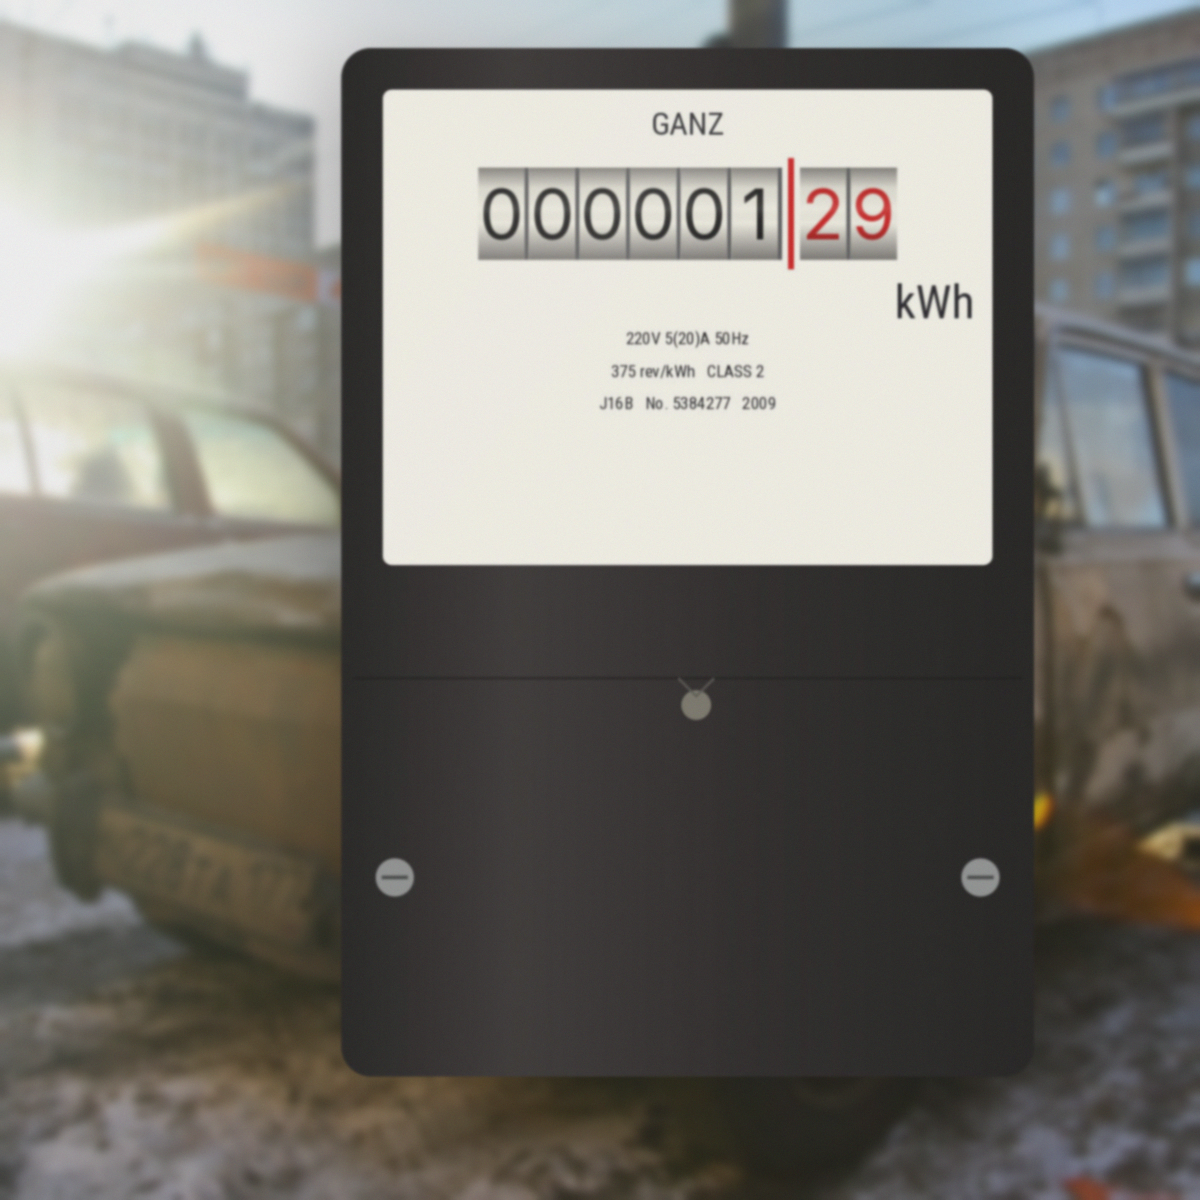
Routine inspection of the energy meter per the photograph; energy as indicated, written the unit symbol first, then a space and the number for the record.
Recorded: kWh 1.29
